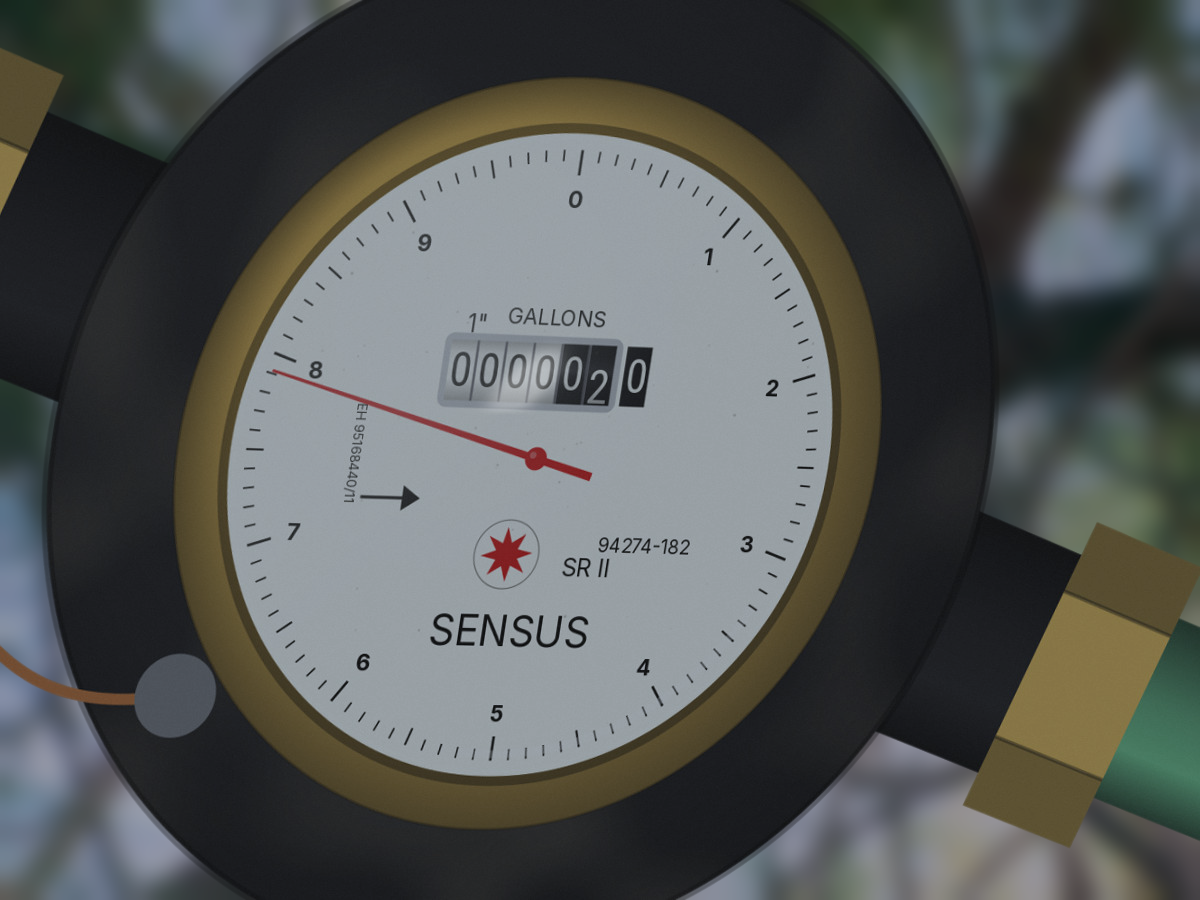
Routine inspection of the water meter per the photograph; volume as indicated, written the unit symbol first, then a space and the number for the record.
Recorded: gal 17.9
